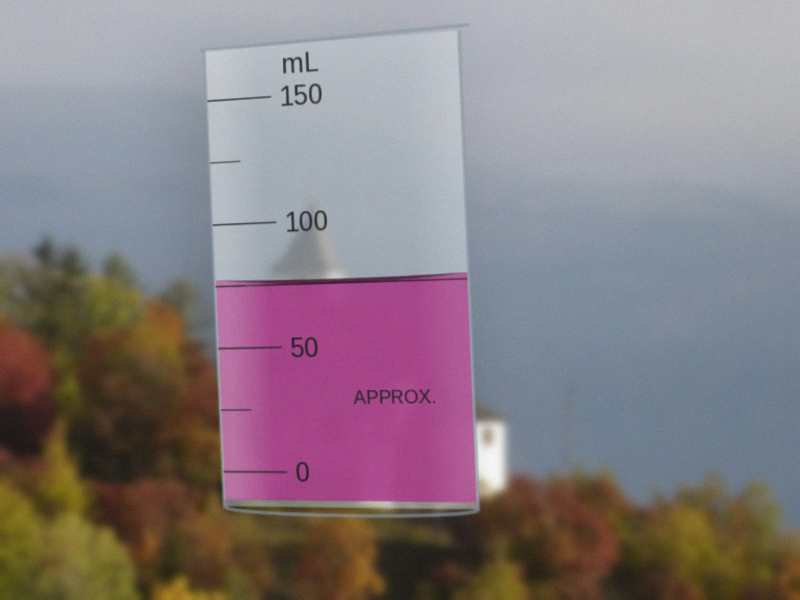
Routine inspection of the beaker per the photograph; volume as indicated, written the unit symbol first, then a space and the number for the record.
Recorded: mL 75
